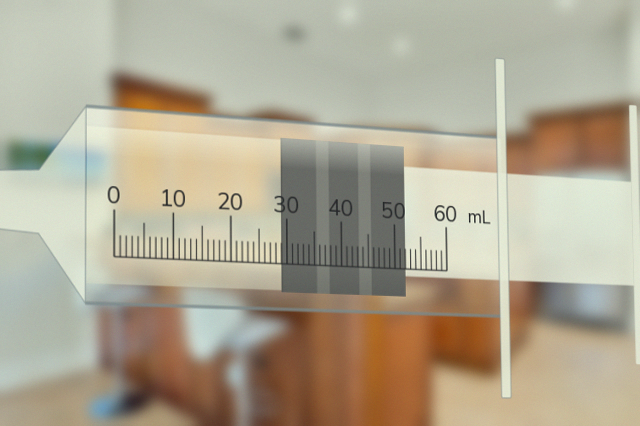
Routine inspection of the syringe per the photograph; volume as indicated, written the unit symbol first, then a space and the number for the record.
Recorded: mL 29
